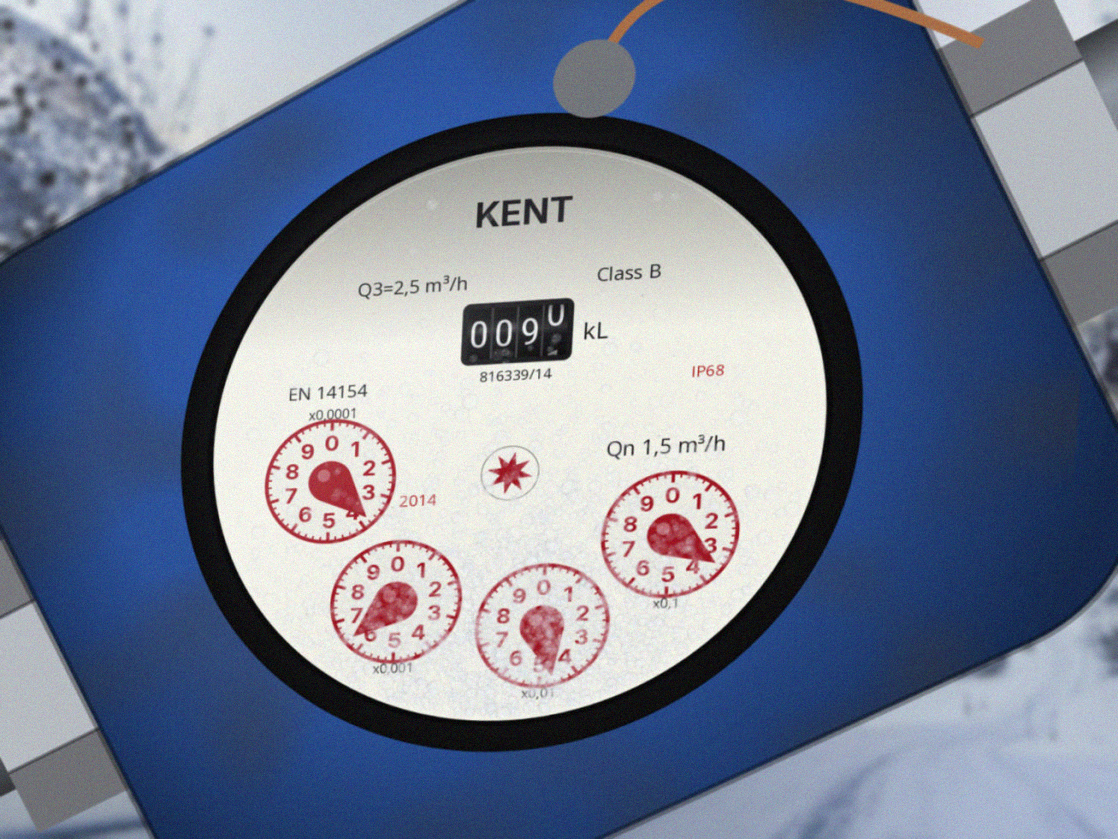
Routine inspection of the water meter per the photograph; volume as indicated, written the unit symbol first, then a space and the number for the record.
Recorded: kL 90.3463
